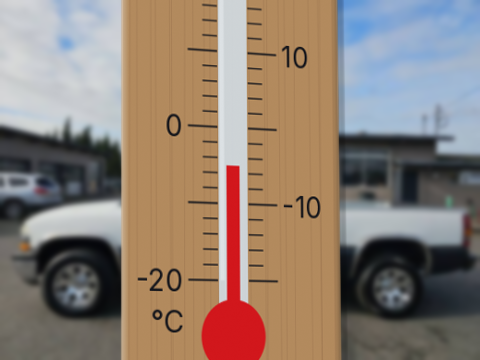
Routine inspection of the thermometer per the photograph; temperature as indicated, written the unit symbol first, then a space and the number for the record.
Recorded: °C -5
